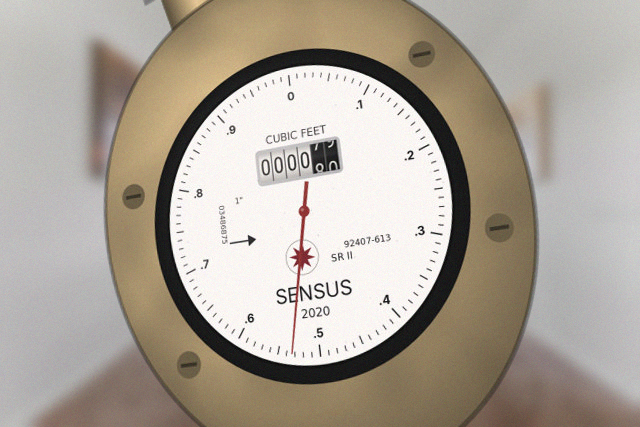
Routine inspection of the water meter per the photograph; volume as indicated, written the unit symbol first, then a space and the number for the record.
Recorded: ft³ 79.53
